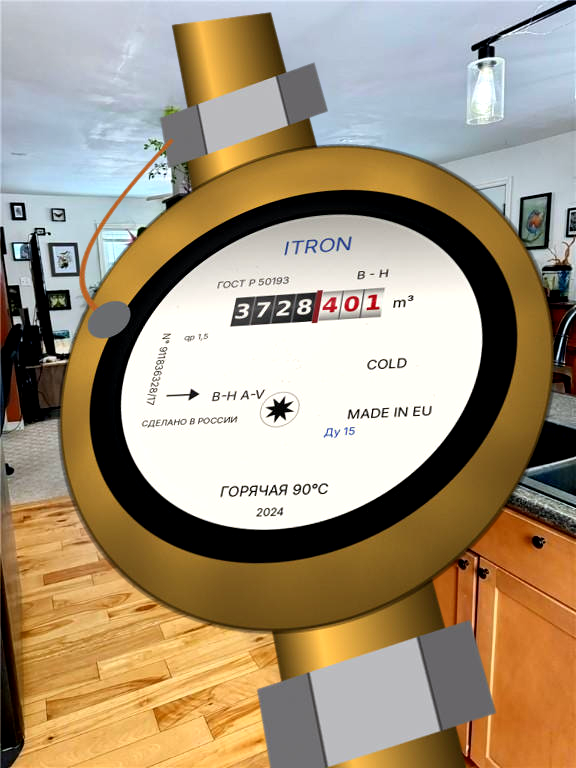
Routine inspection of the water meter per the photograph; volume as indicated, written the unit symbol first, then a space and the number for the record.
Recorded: m³ 3728.401
